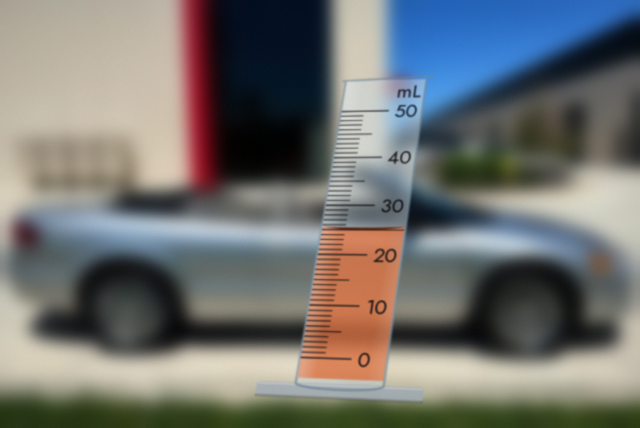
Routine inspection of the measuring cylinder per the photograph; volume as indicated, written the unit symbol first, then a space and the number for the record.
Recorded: mL 25
